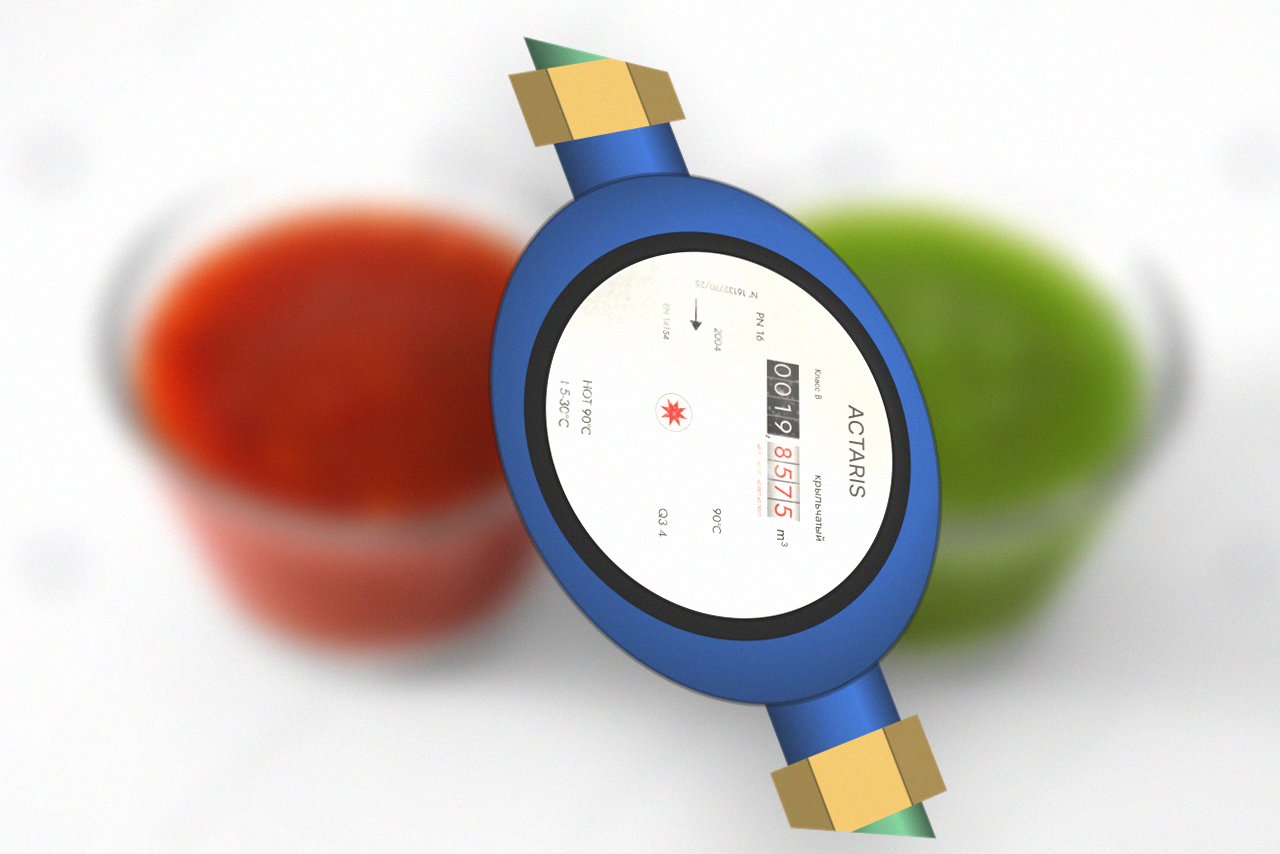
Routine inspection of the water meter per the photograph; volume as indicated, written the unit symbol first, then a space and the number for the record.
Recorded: m³ 19.8575
